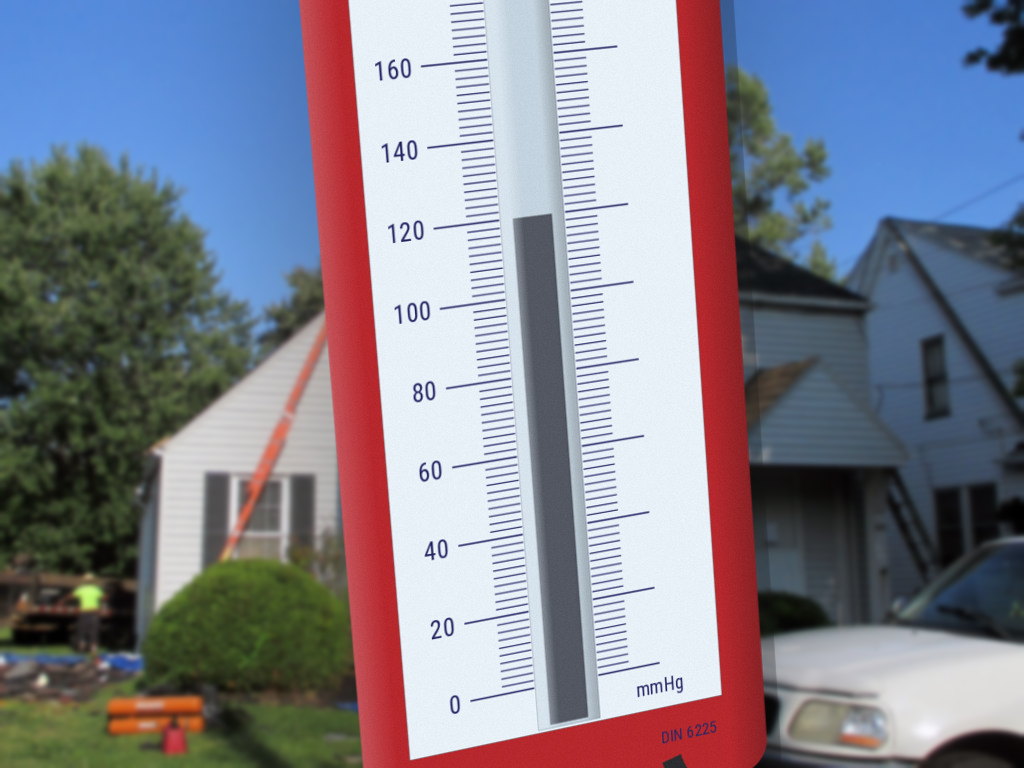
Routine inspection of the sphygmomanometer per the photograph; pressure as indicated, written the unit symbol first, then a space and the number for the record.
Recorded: mmHg 120
